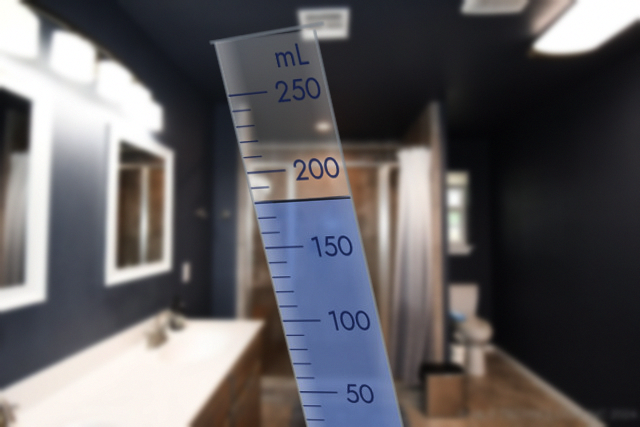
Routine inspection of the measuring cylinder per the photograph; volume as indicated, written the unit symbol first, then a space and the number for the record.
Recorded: mL 180
